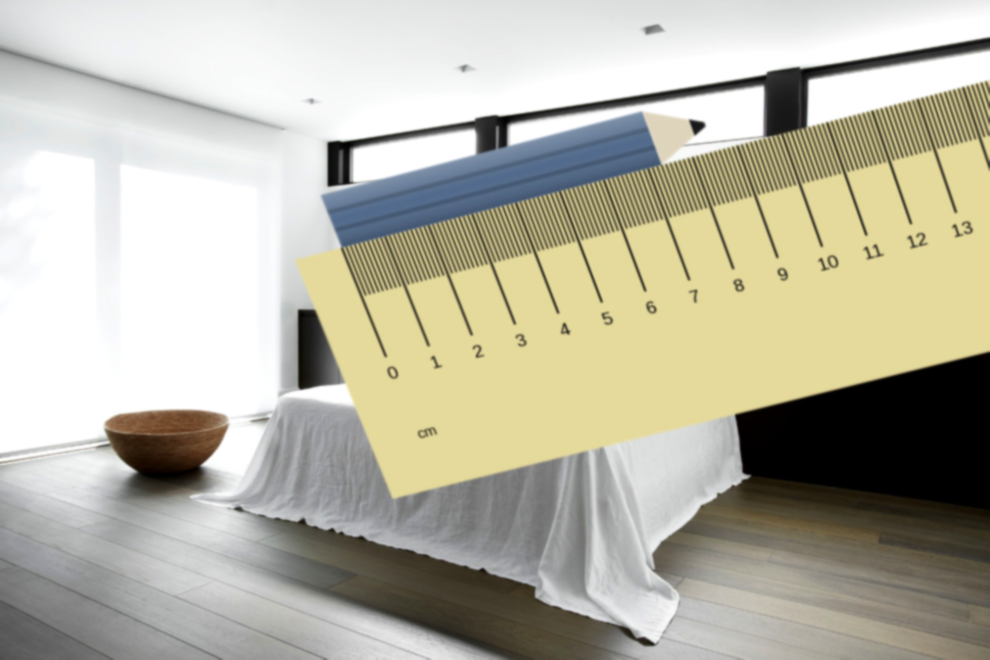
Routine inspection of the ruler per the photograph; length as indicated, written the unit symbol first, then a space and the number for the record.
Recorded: cm 8.5
